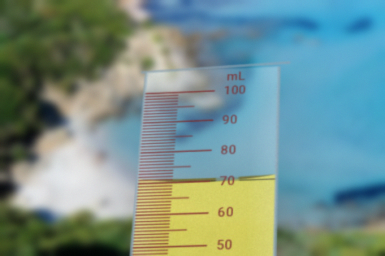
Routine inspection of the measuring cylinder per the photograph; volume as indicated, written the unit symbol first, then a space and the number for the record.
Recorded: mL 70
